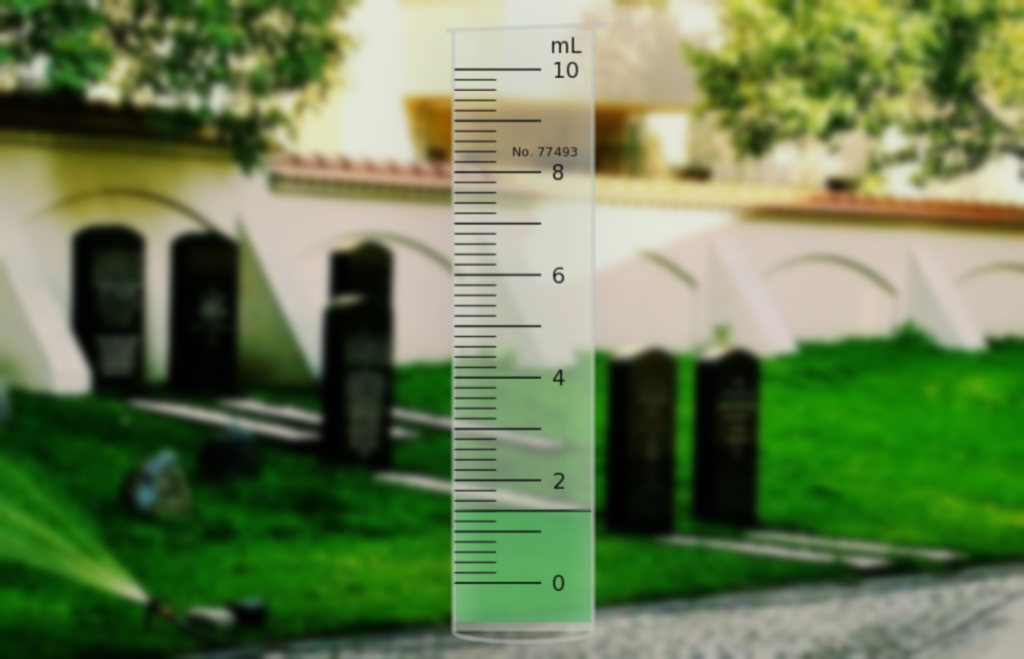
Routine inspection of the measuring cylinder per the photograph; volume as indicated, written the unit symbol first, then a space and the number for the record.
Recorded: mL 1.4
